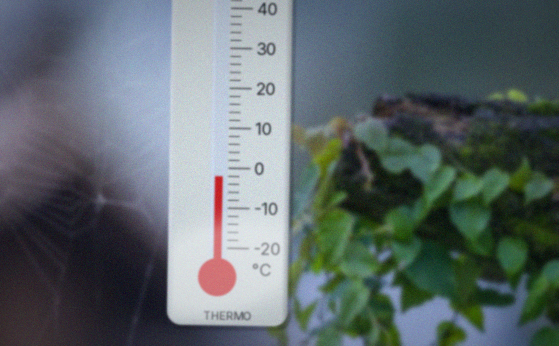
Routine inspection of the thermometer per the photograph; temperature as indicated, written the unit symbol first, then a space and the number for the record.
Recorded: °C -2
